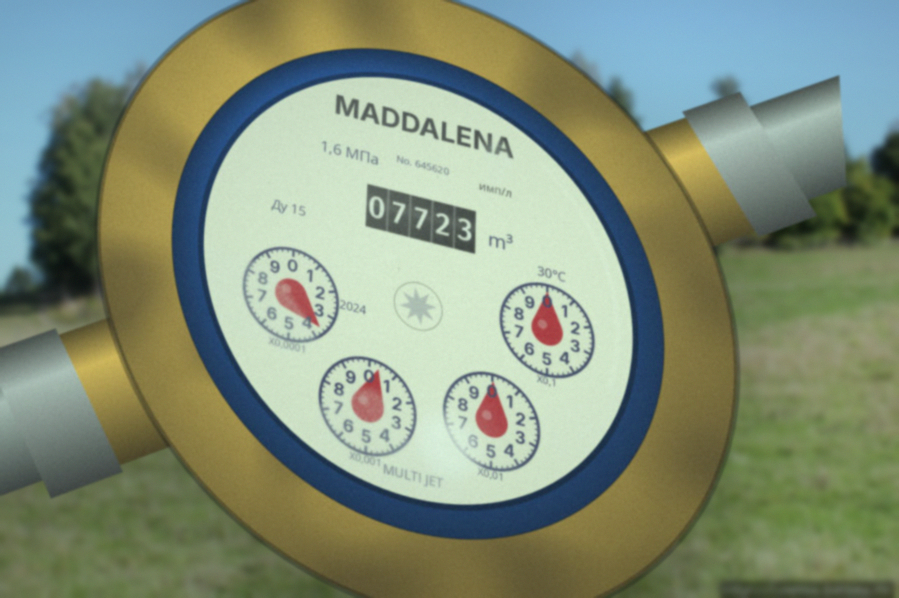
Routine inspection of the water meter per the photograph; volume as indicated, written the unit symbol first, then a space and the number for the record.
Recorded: m³ 7723.0003
